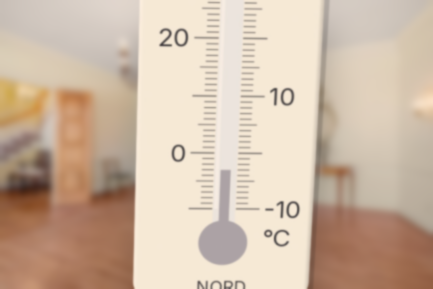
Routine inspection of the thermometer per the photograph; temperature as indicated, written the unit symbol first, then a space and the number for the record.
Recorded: °C -3
